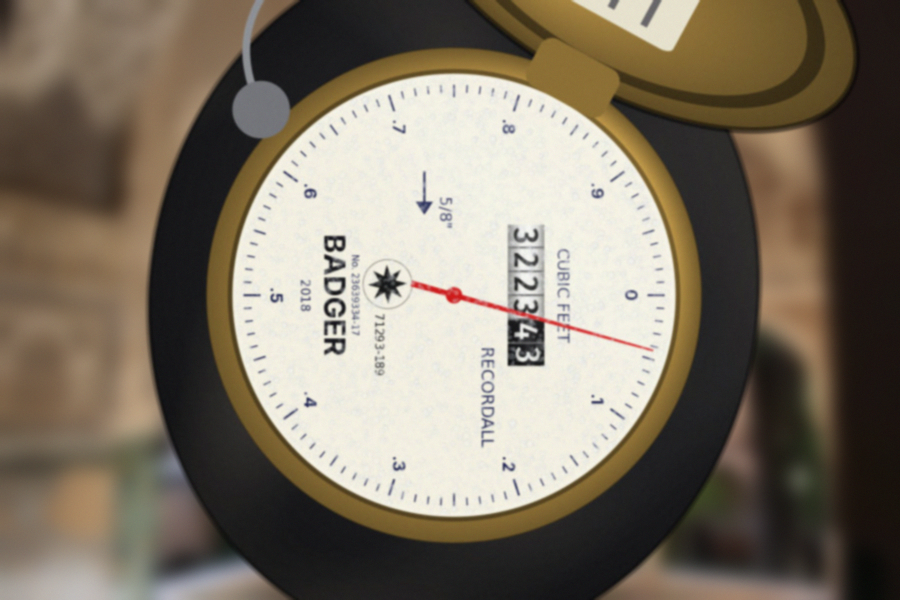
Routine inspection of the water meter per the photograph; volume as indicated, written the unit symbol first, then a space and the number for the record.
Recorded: ft³ 322343.04
